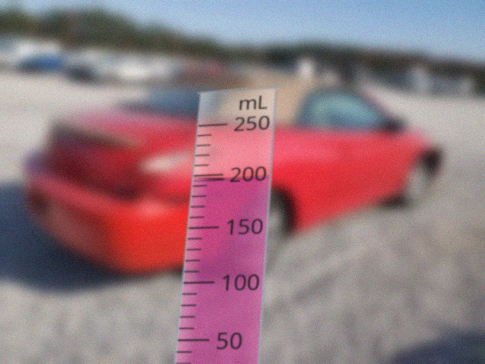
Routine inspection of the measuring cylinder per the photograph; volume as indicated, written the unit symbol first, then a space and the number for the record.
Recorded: mL 195
